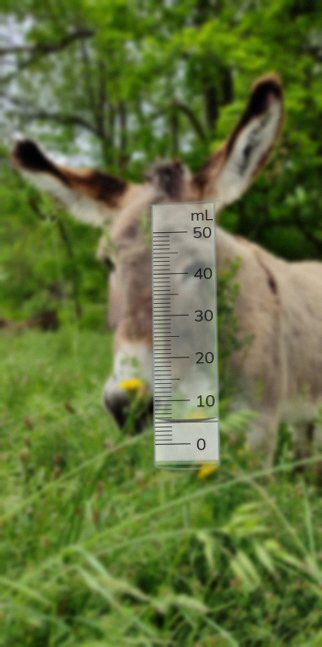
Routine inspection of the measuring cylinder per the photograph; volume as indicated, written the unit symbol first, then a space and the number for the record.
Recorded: mL 5
